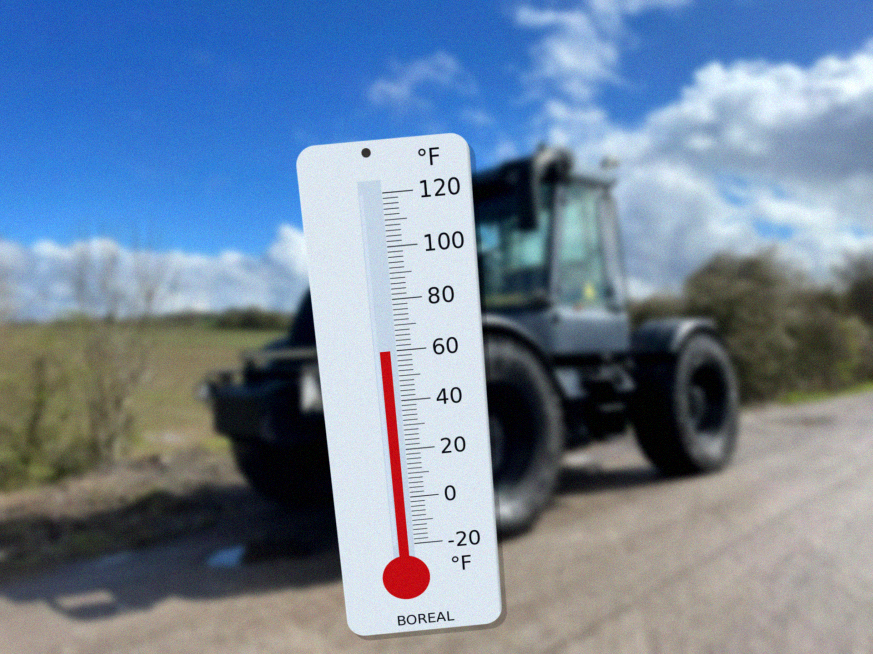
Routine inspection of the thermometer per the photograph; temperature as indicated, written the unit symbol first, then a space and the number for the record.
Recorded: °F 60
